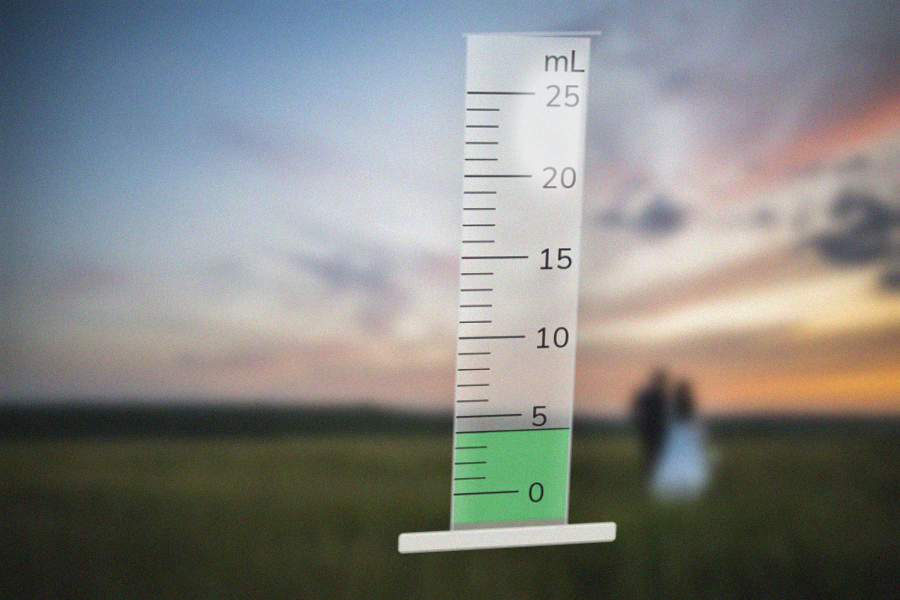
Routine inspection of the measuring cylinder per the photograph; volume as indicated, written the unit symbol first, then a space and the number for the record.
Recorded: mL 4
